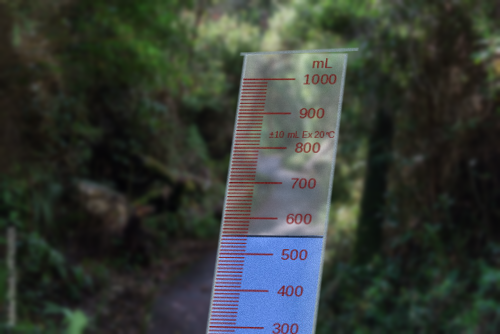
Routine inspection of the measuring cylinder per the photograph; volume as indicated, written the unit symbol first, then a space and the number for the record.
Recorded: mL 550
